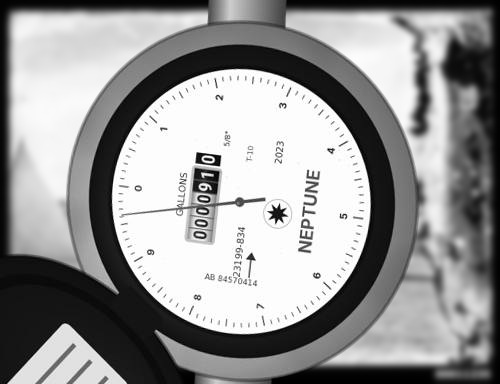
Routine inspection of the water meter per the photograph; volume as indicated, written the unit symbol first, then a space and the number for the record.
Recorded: gal 909.6
